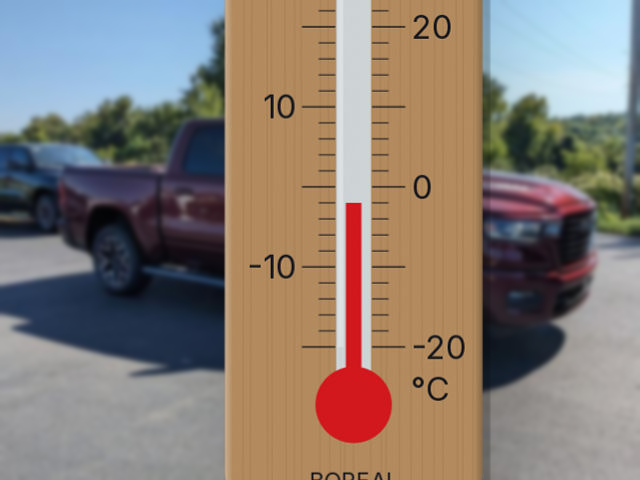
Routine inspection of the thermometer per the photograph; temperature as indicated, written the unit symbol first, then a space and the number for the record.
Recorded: °C -2
